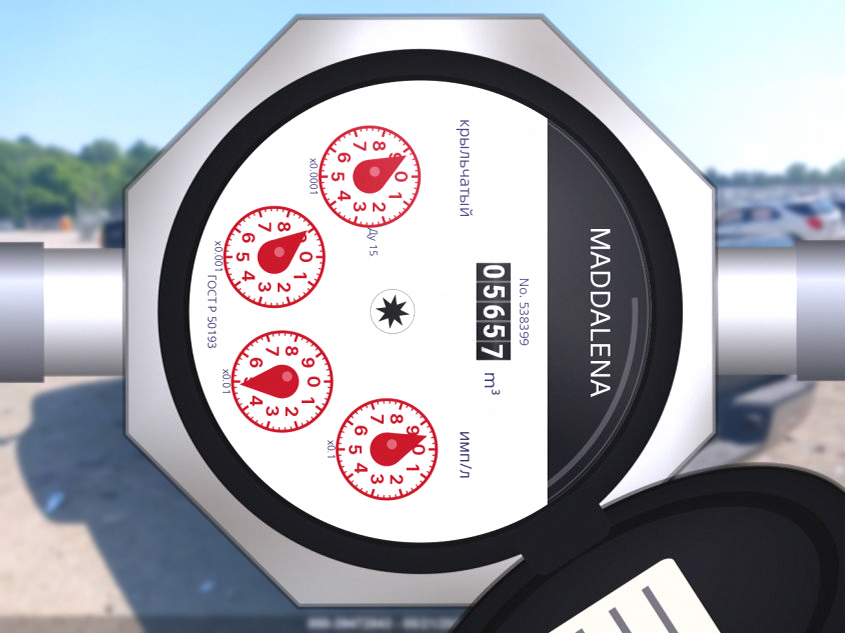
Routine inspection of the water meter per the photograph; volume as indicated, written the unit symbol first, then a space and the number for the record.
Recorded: m³ 5656.9489
